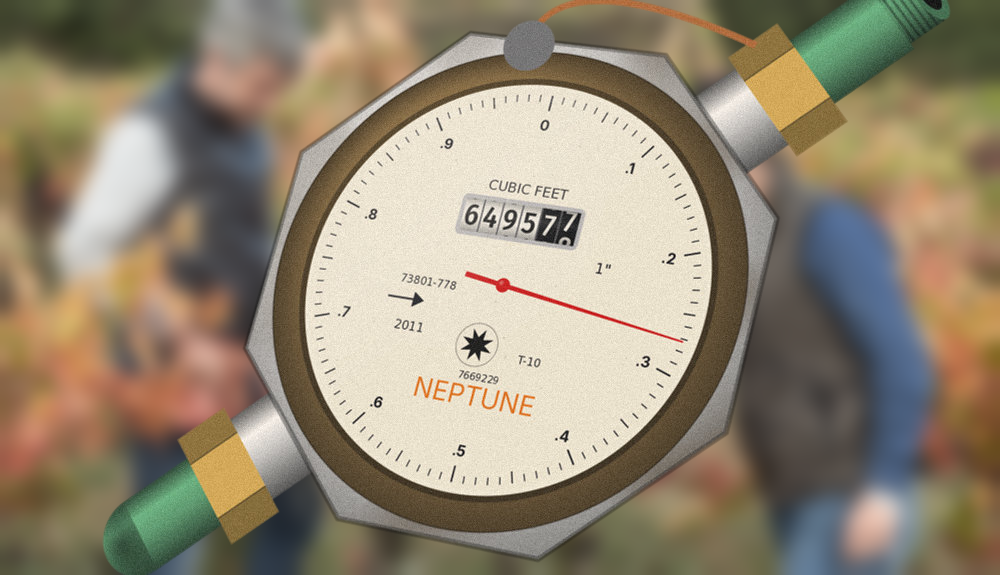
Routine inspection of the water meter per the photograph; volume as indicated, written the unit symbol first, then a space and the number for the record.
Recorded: ft³ 649577.27
